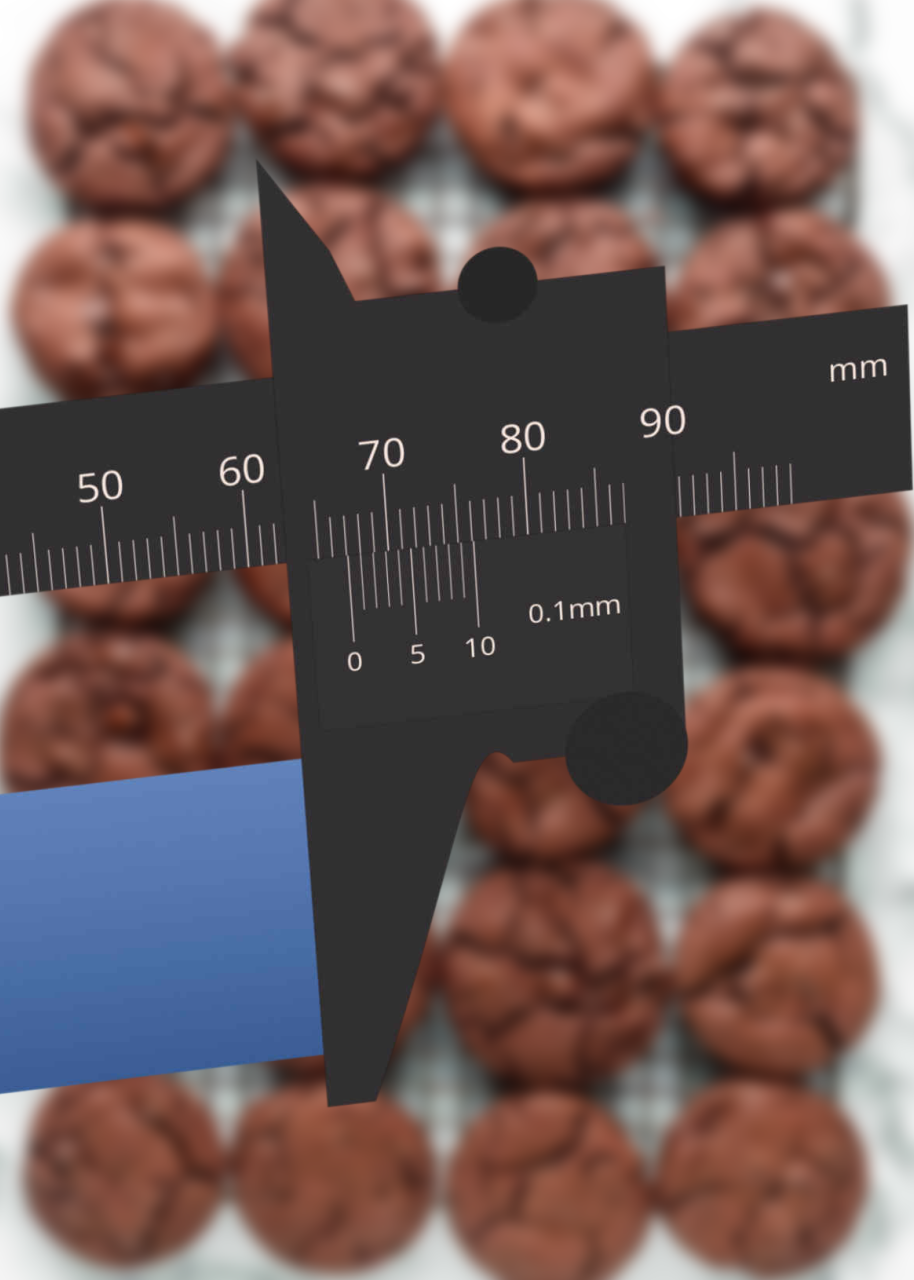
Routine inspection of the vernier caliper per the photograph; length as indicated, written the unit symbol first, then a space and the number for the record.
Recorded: mm 67.1
